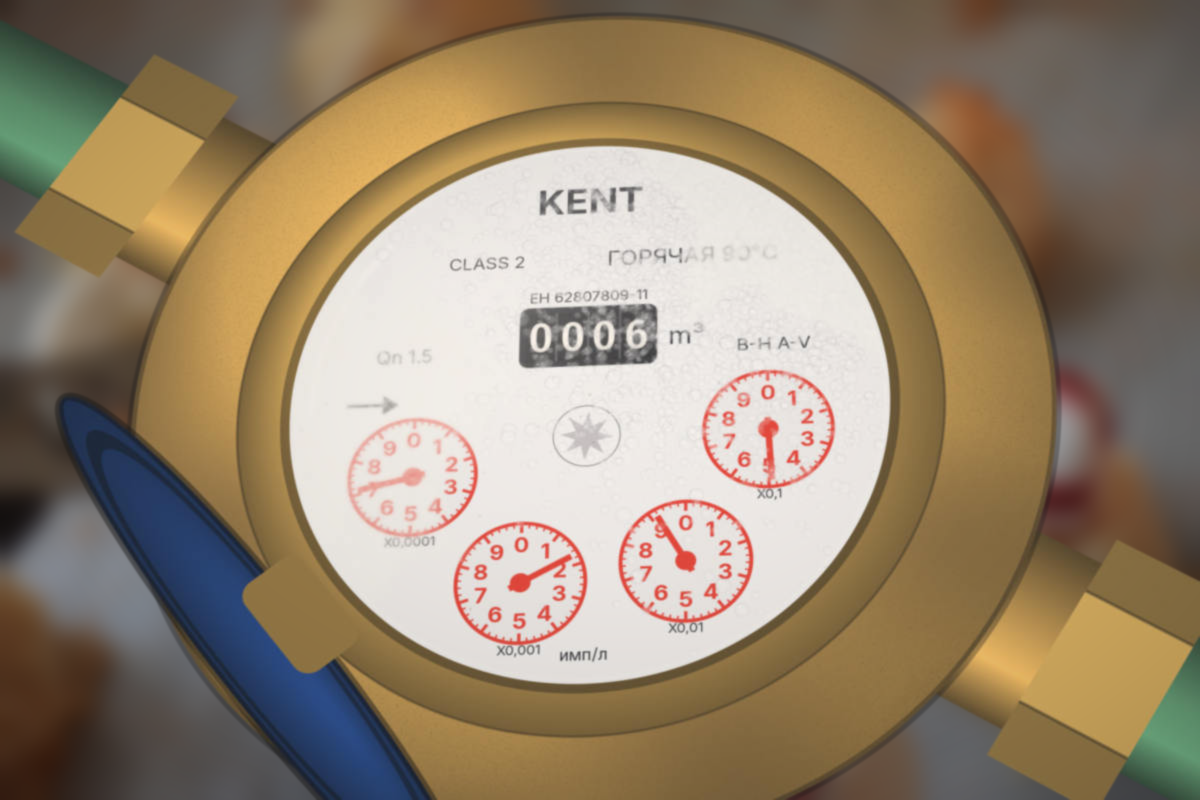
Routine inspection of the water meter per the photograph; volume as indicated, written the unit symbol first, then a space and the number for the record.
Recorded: m³ 6.4917
